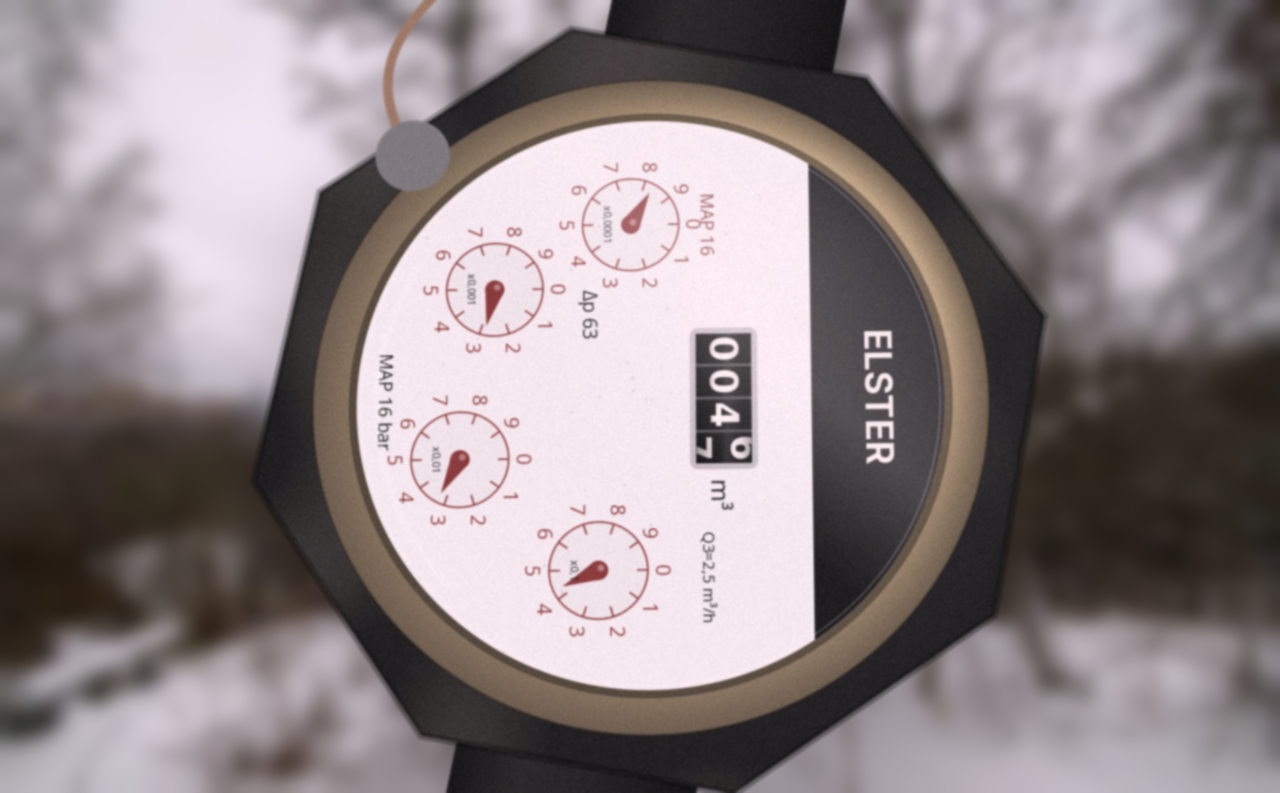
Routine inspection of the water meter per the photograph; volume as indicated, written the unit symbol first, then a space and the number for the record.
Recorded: m³ 46.4328
